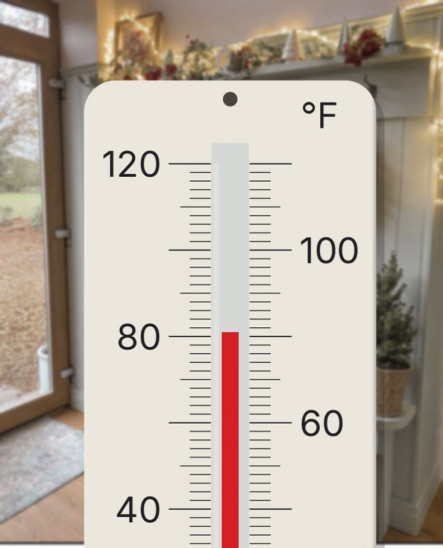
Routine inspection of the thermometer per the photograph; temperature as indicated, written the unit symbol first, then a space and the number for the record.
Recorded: °F 81
